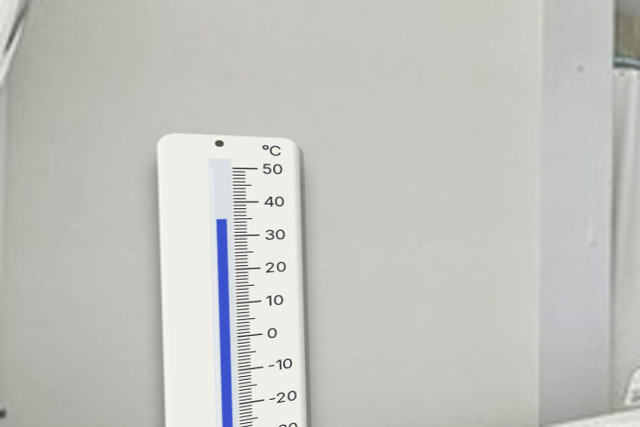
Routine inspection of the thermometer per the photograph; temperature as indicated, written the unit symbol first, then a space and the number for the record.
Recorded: °C 35
